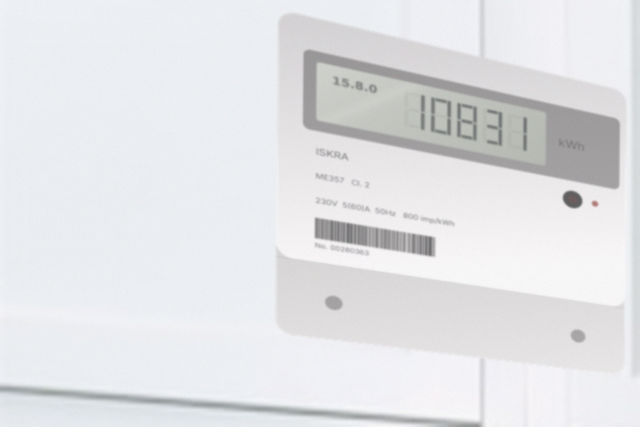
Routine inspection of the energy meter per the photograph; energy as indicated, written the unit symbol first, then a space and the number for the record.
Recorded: kWh 10831
